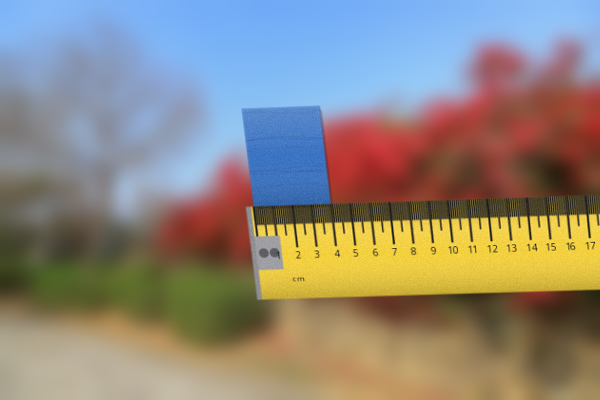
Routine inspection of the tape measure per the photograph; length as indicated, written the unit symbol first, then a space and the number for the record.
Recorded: cm 4
